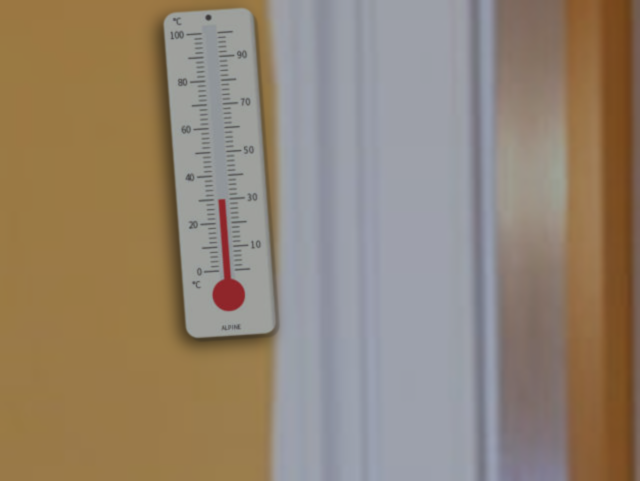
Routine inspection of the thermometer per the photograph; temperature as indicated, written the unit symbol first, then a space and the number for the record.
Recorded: °C 30
